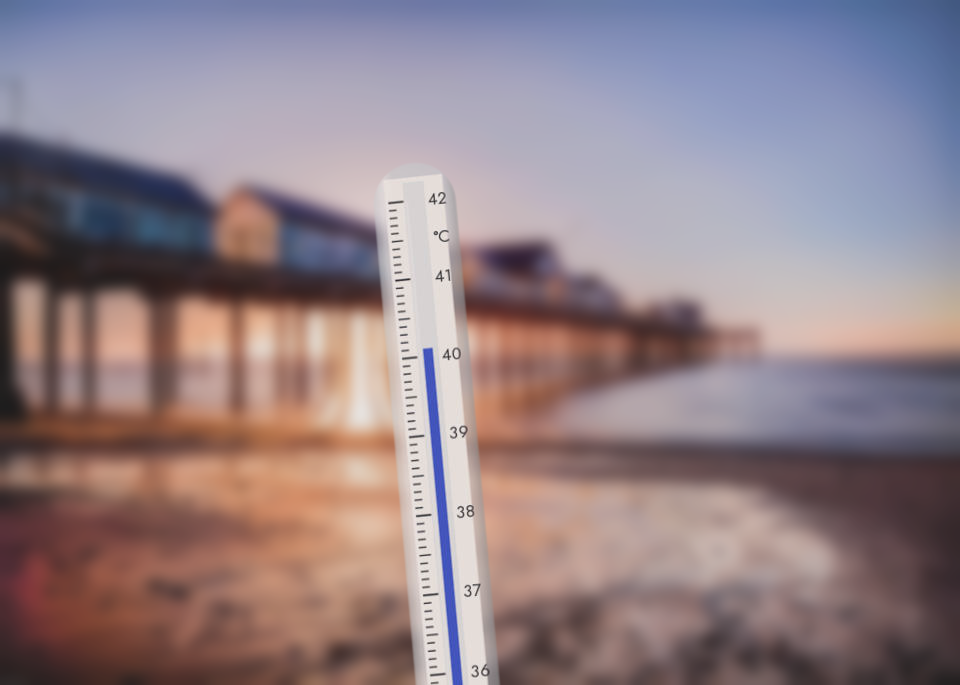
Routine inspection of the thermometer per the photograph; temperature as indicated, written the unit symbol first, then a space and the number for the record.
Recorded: °C 40.1
